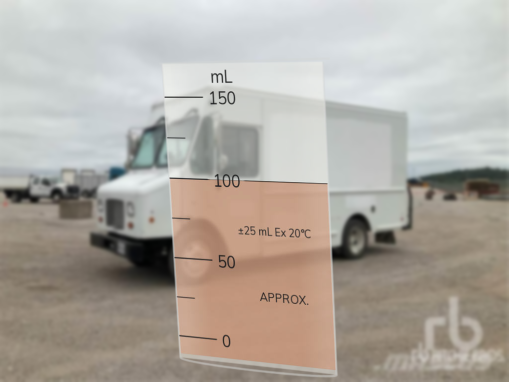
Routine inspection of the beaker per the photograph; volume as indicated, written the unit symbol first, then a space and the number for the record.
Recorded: mL 100
